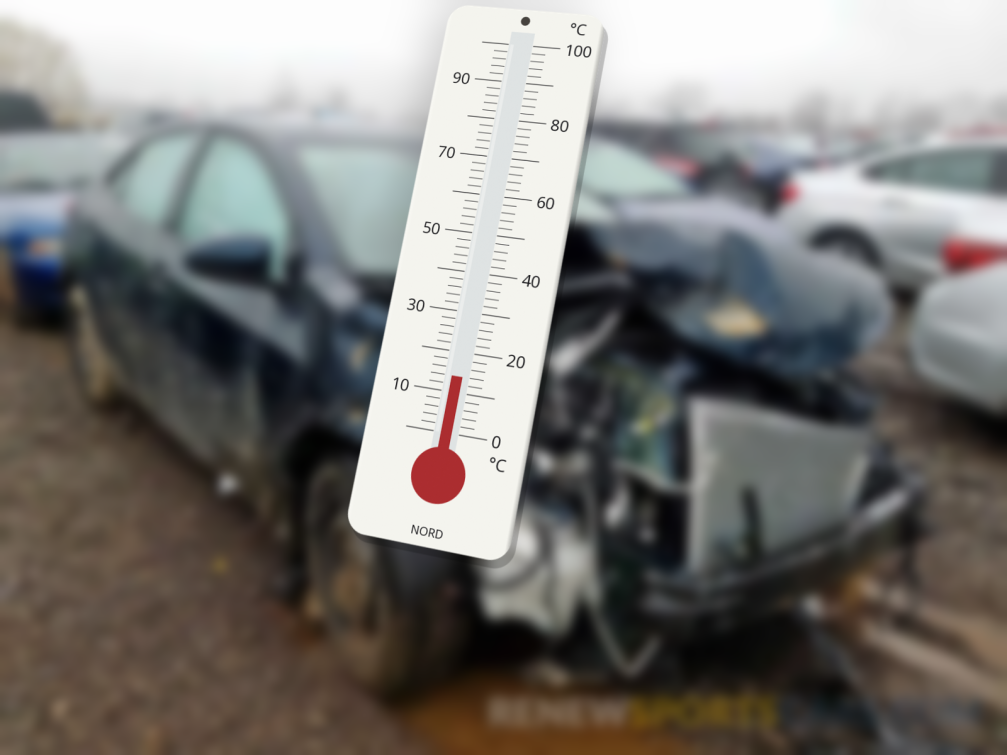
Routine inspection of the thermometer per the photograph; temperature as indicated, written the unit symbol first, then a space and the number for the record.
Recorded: °C 14
